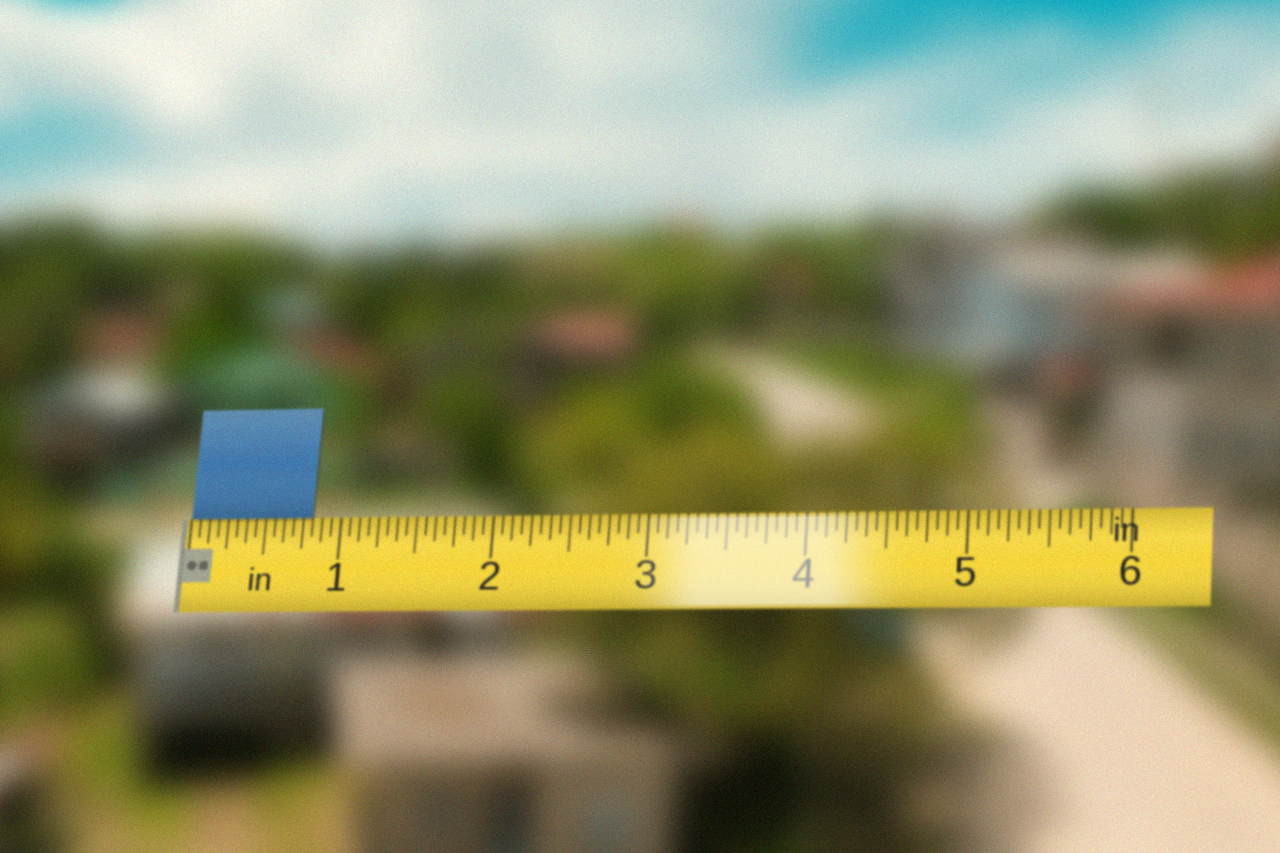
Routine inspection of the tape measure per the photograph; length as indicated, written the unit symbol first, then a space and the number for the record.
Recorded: in 0.8125
